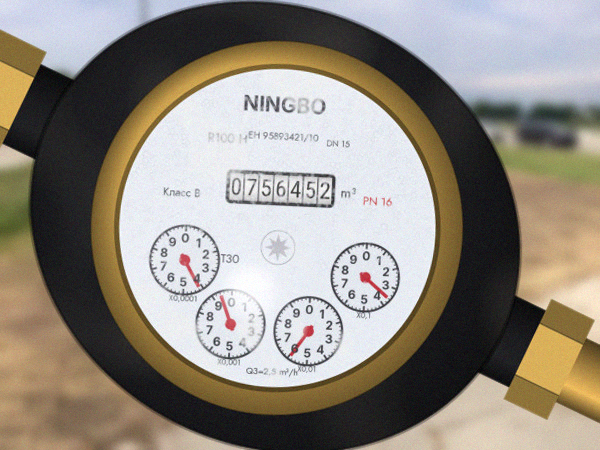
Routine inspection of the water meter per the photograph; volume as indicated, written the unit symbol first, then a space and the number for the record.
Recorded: m³ 756452.3594
